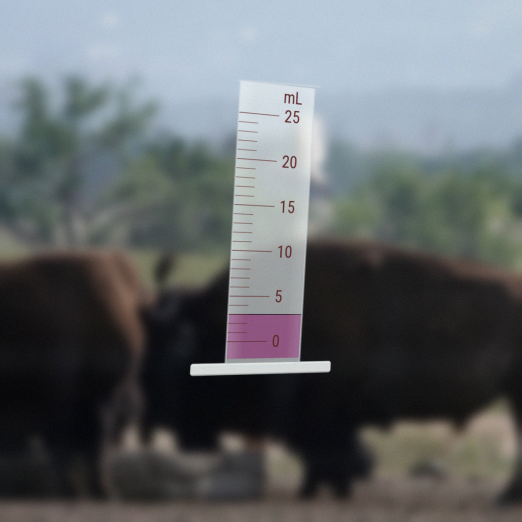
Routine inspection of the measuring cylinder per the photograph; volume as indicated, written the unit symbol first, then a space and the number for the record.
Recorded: mL 3
